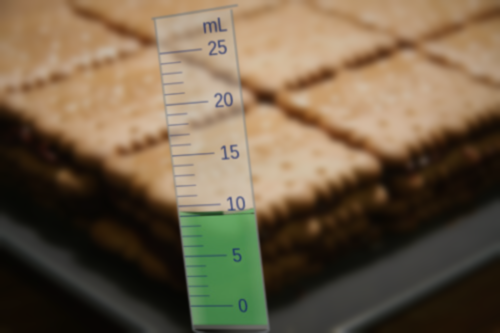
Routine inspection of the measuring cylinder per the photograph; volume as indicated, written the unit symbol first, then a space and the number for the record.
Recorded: mL 9
